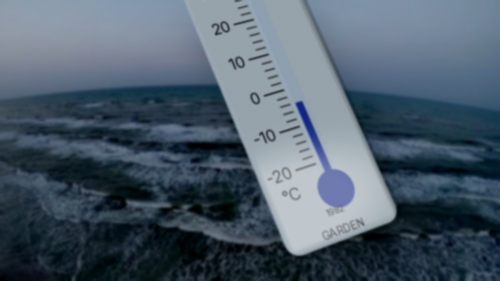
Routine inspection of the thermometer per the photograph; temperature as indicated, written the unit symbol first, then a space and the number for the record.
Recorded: °C -4
